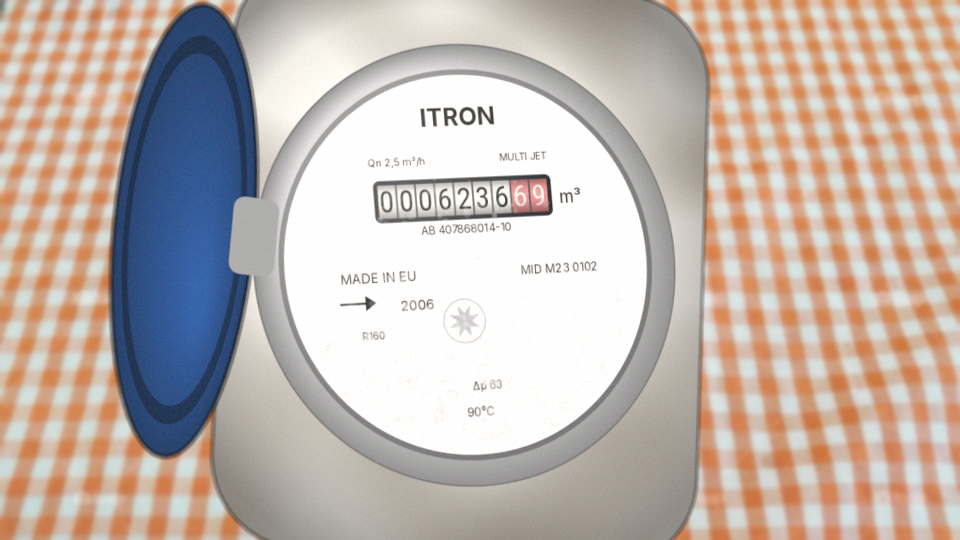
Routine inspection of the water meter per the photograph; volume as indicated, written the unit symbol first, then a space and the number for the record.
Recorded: m³ 6236.69
